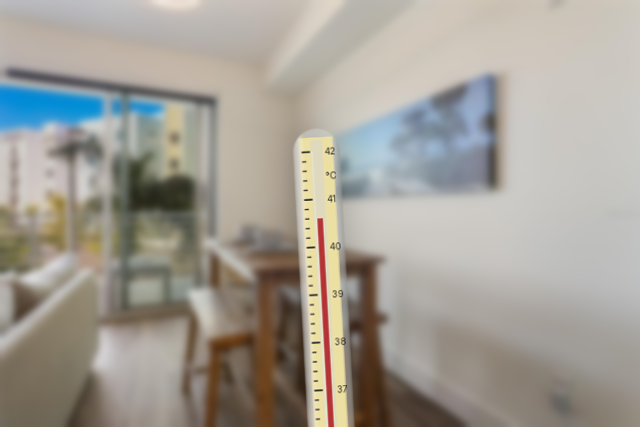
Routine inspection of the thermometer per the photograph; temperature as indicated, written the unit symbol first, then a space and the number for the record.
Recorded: °C 40.6
